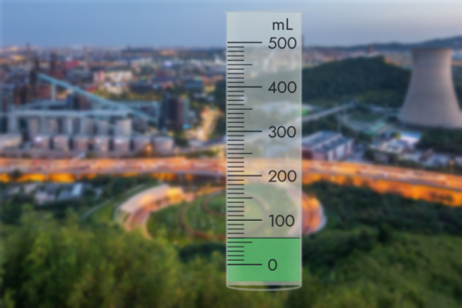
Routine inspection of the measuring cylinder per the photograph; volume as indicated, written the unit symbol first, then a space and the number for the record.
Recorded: mL 60
